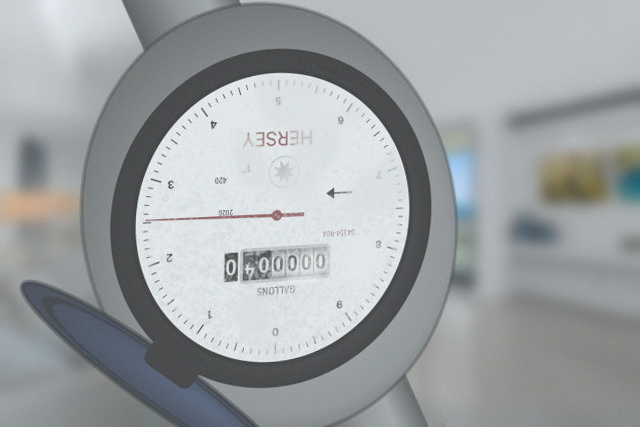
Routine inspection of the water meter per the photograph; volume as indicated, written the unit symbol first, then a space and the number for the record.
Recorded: gal 42.5
